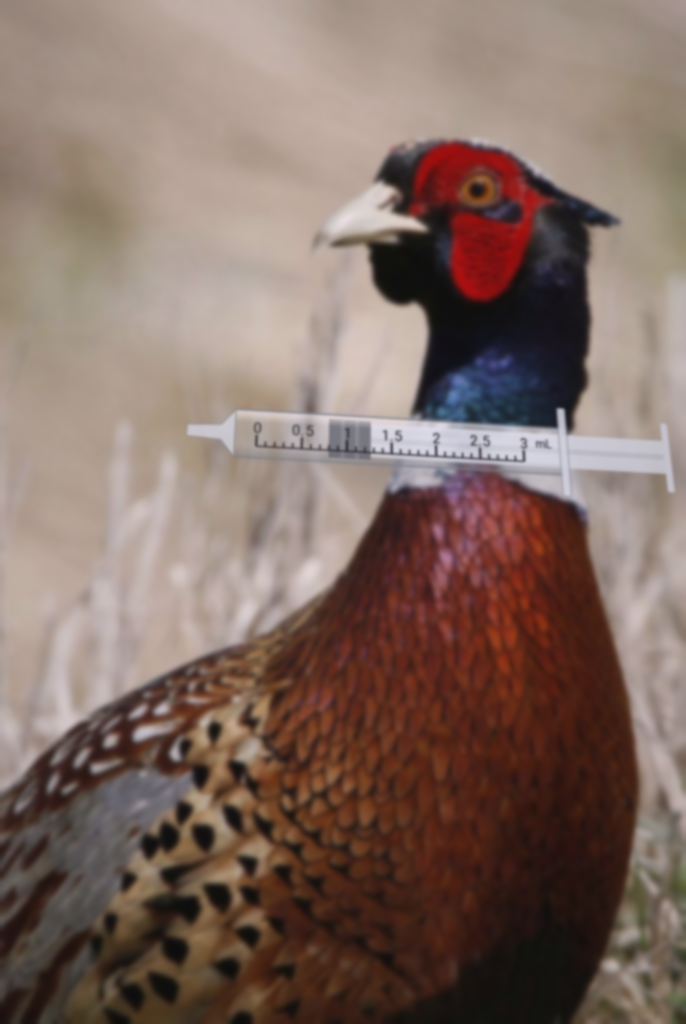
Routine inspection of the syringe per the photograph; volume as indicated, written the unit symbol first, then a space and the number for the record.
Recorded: mL 0.8
